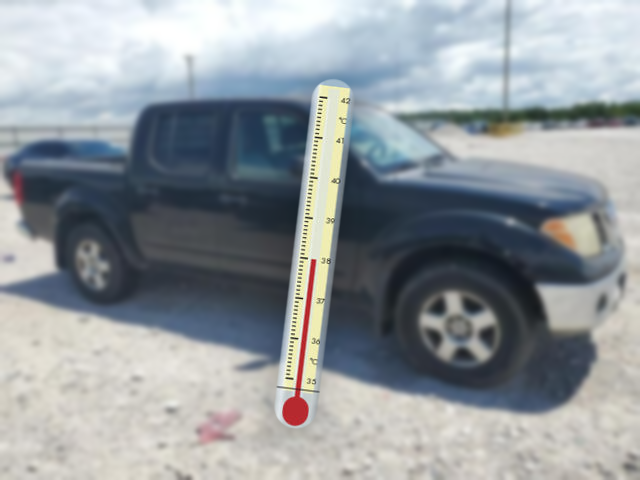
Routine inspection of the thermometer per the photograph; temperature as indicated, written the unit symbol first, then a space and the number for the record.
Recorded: °C 38
